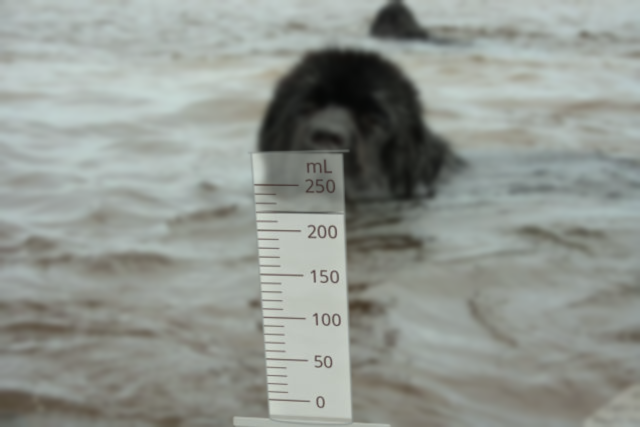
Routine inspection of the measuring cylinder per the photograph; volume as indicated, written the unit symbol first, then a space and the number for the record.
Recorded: mL 220
